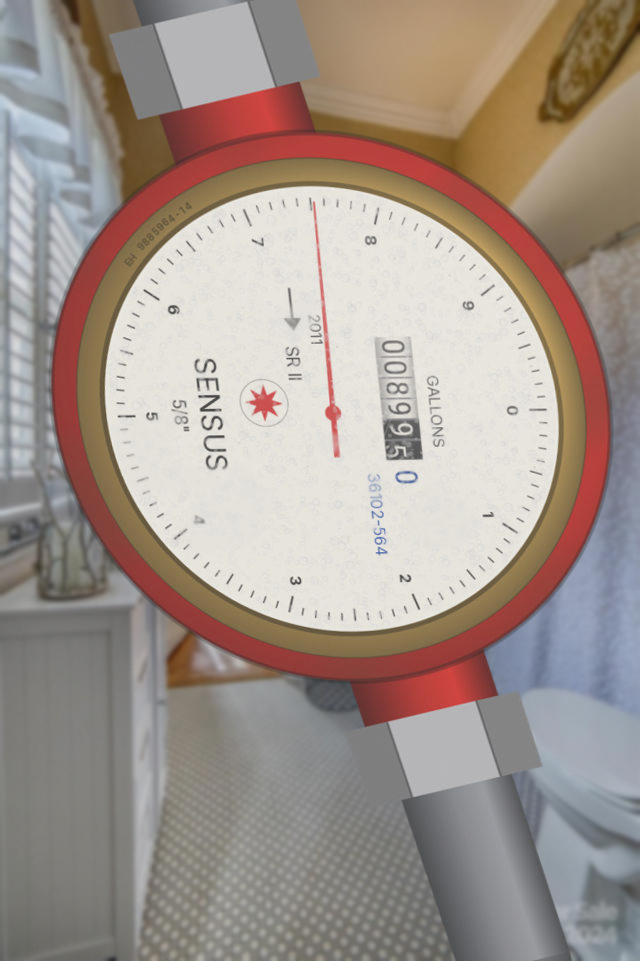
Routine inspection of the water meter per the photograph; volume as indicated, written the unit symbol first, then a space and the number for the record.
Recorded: gal 89947.5
